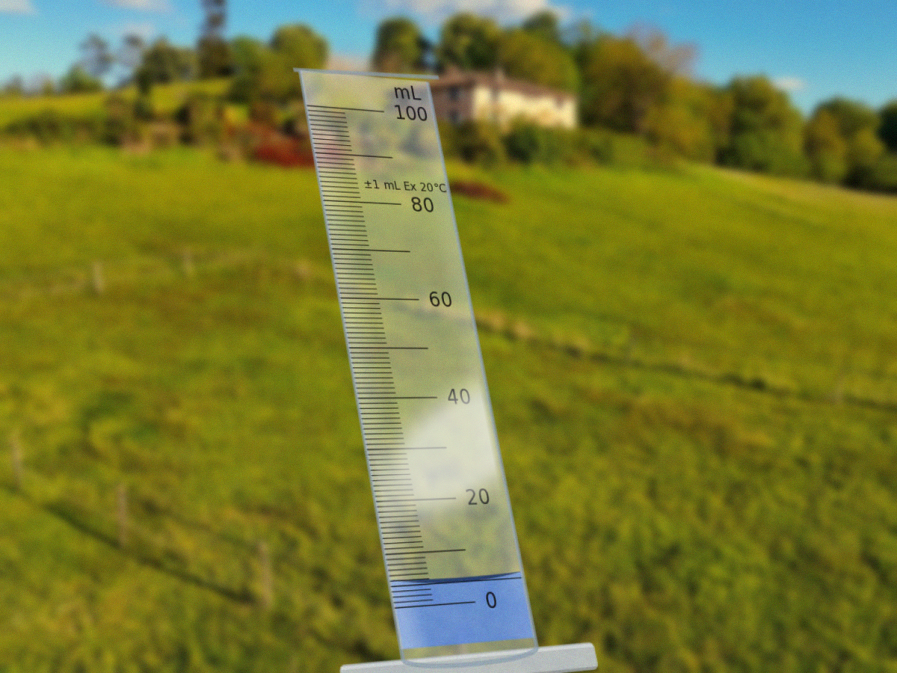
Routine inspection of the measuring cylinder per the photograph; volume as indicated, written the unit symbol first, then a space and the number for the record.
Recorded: mL 4
